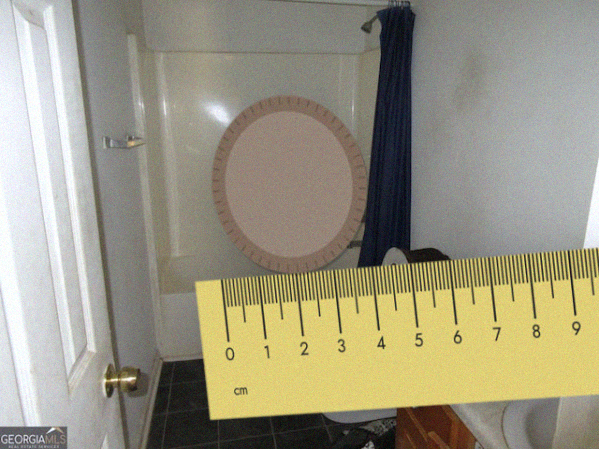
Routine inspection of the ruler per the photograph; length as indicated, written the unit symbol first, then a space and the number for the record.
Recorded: cm 4.1
